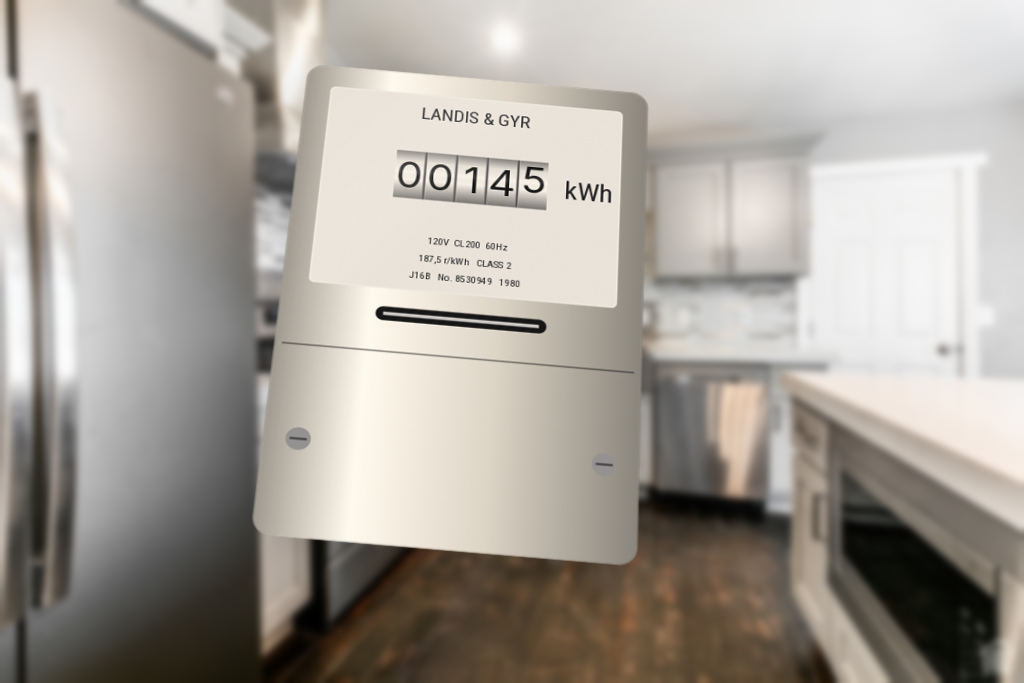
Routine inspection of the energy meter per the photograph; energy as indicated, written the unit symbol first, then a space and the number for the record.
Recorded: kWh 145
